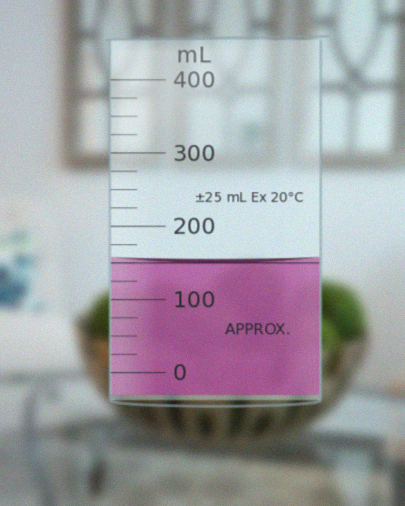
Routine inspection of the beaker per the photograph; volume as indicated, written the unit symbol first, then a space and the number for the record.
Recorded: mL 150
